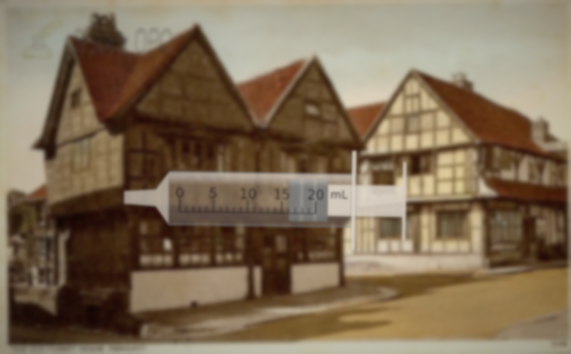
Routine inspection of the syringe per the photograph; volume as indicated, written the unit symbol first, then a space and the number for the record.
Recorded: mL 16
